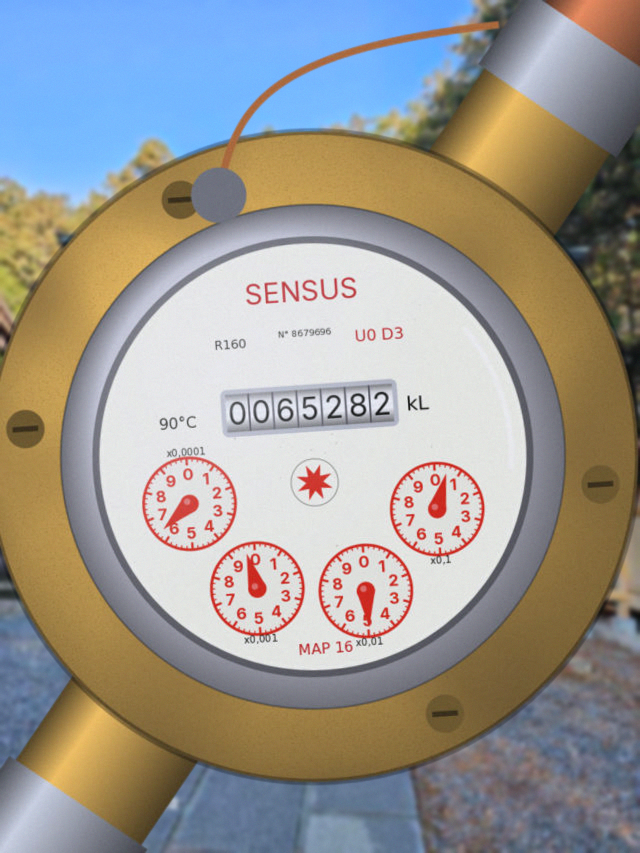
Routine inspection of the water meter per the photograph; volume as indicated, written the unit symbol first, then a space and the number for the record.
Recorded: kL 65282.0496
